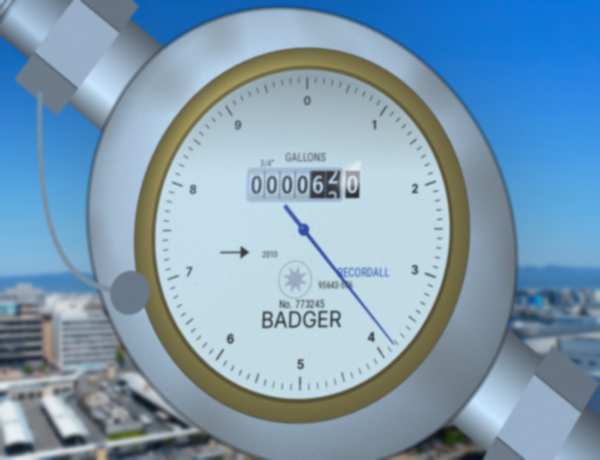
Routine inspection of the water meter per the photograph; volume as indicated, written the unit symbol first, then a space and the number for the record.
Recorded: gal 623.8
